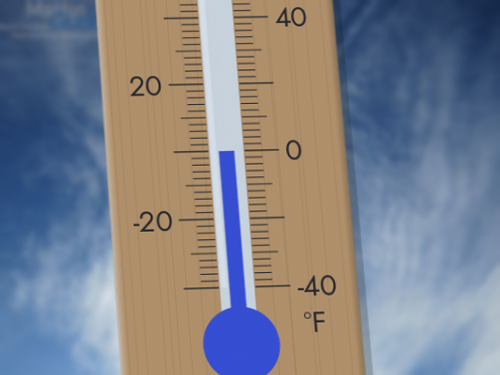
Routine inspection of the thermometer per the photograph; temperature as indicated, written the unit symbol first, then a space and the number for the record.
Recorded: °F 0
